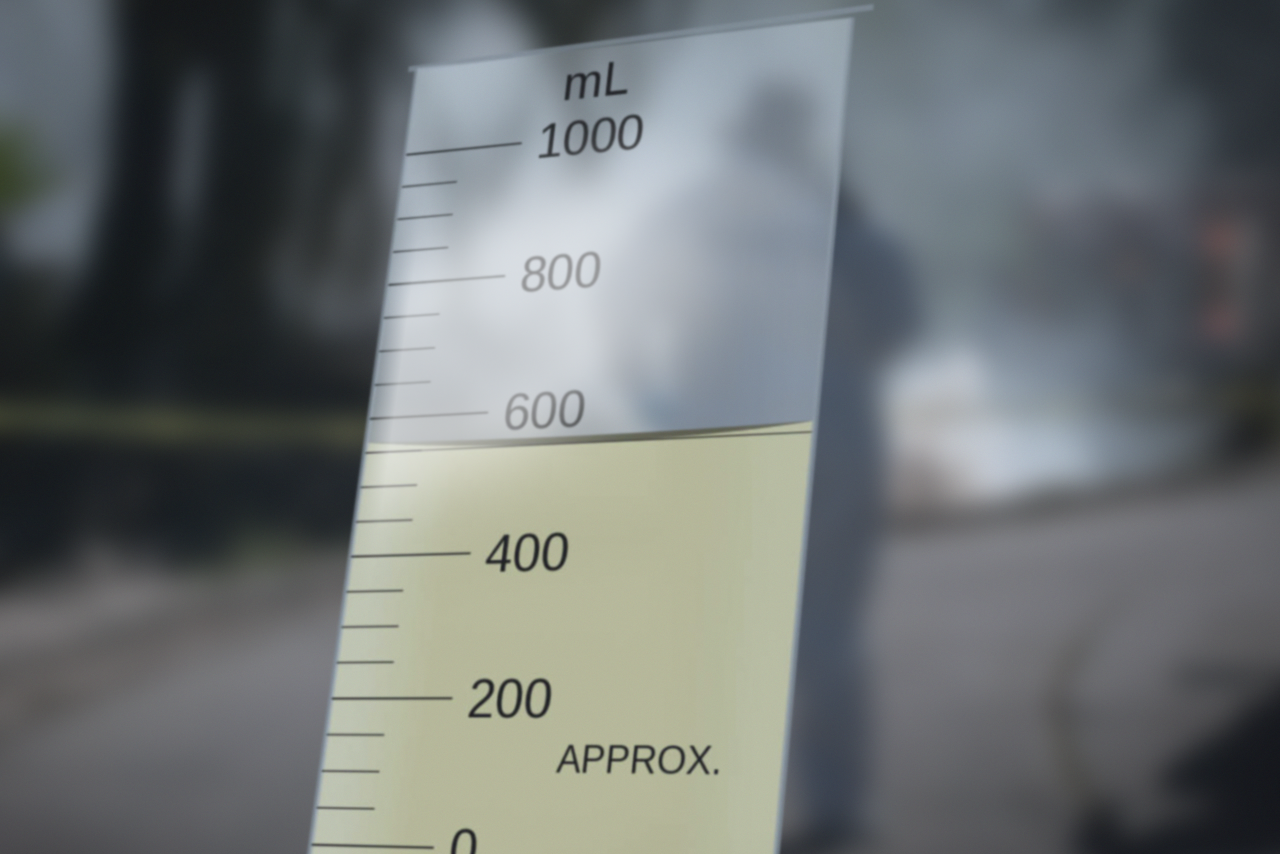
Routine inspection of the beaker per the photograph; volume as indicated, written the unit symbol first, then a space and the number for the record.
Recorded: mL 550
